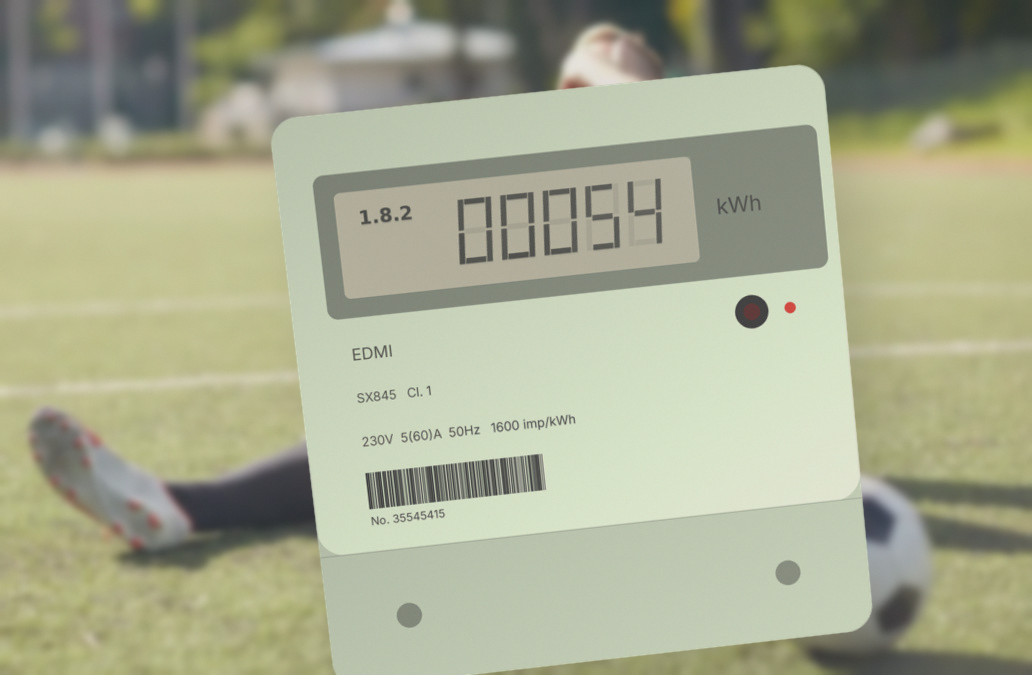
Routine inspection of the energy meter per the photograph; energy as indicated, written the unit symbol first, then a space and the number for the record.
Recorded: kWh 54
